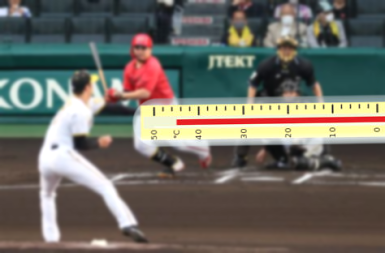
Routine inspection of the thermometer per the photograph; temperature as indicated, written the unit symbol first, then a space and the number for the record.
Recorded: °C 45
